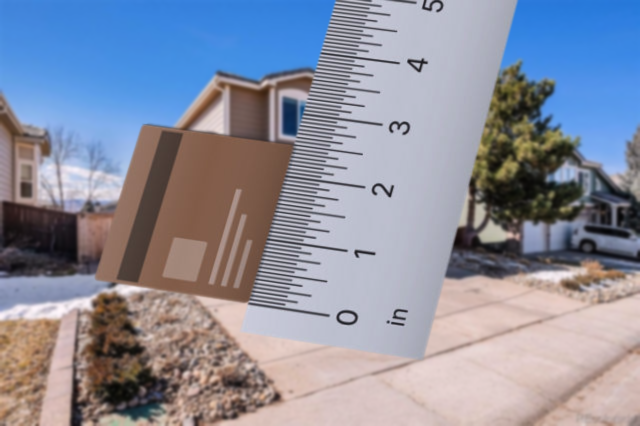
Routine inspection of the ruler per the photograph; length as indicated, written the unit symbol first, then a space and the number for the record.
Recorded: in 2.5
